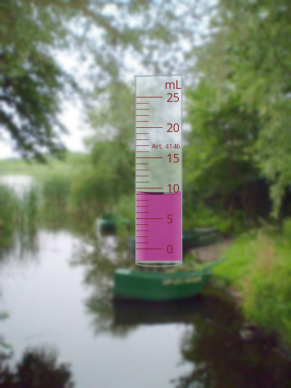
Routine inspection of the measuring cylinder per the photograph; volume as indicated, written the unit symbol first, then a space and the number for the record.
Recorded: mL 9
